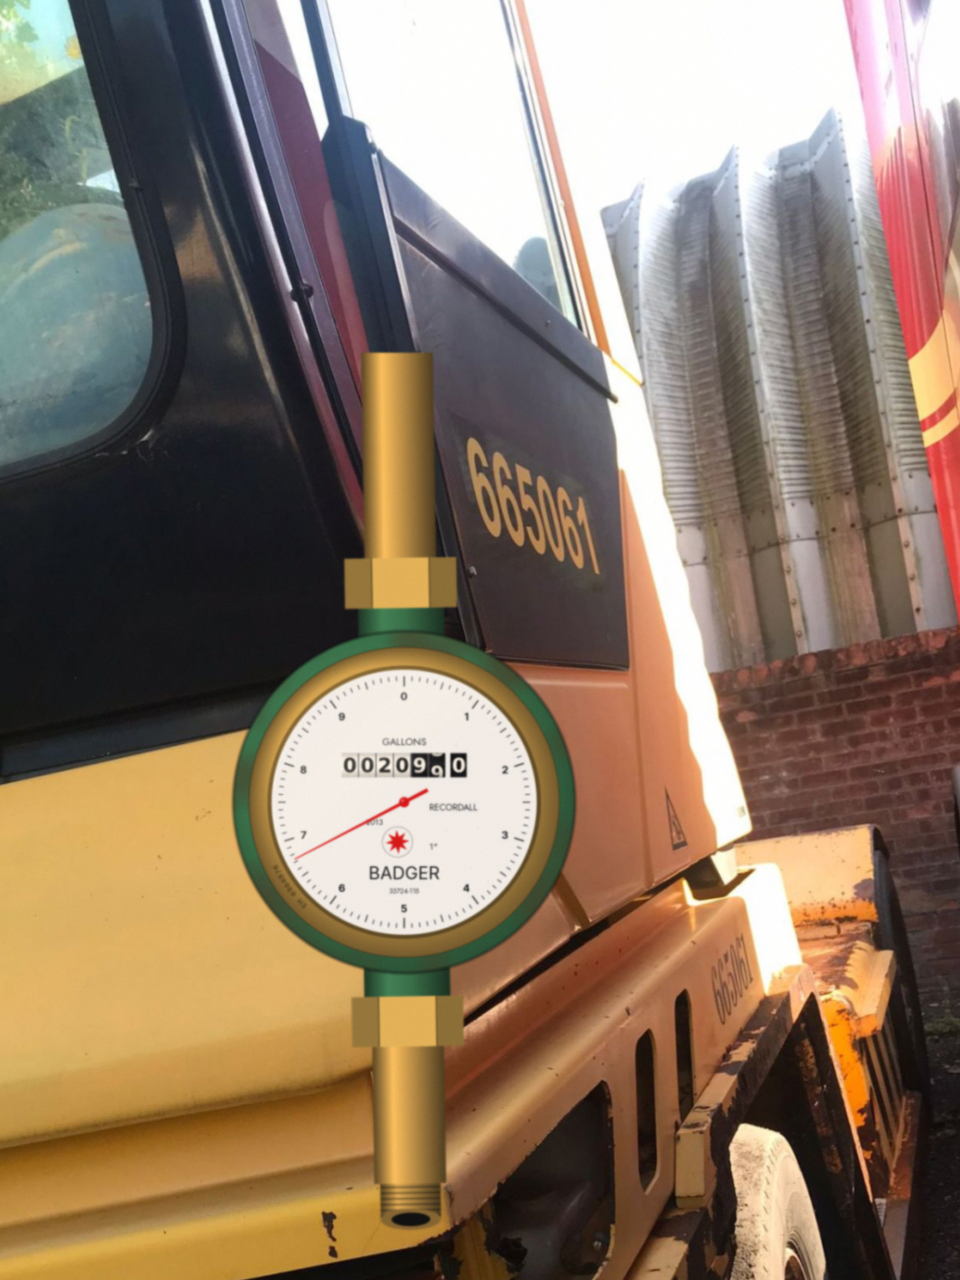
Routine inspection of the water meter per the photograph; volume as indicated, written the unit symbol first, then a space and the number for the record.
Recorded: gal 20986.7
